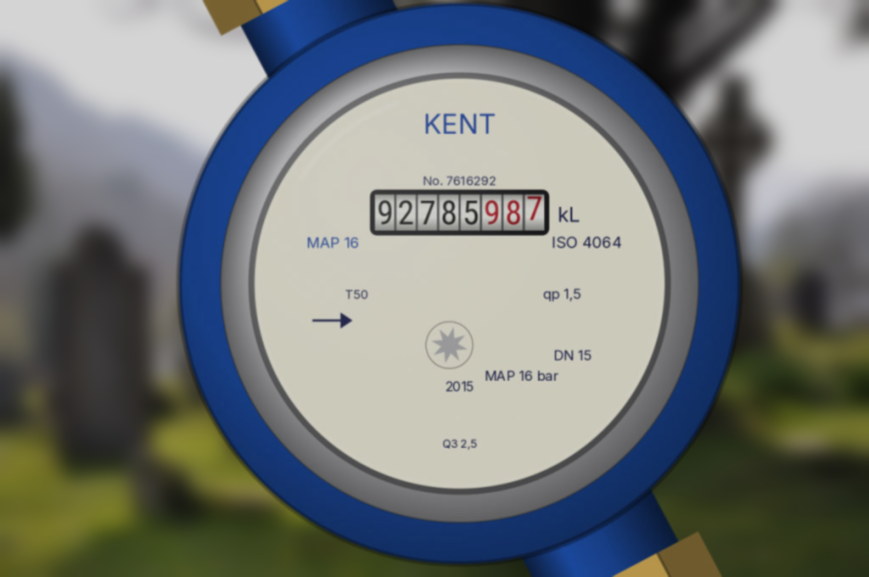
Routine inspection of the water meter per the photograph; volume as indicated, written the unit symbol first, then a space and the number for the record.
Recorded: kL 92785.987
